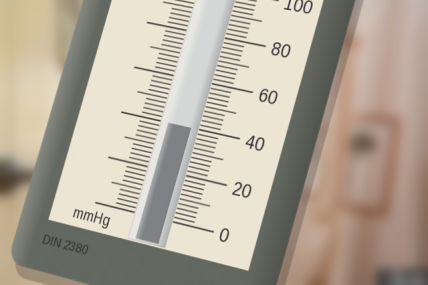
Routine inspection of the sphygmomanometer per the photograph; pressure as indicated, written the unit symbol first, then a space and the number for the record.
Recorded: mmHg 40
